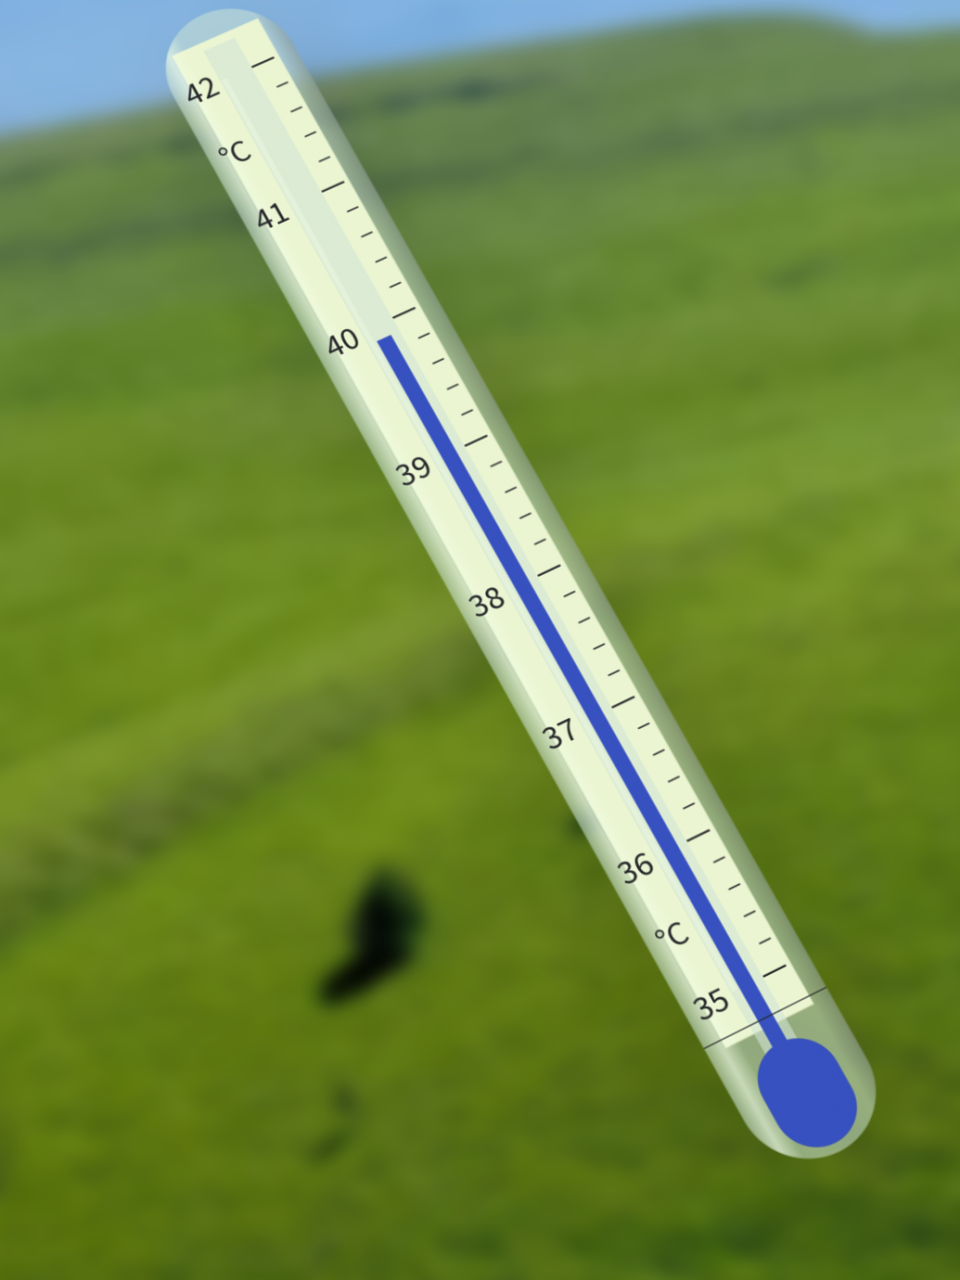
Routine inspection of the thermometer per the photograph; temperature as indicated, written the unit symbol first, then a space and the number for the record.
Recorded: °C 39.9
